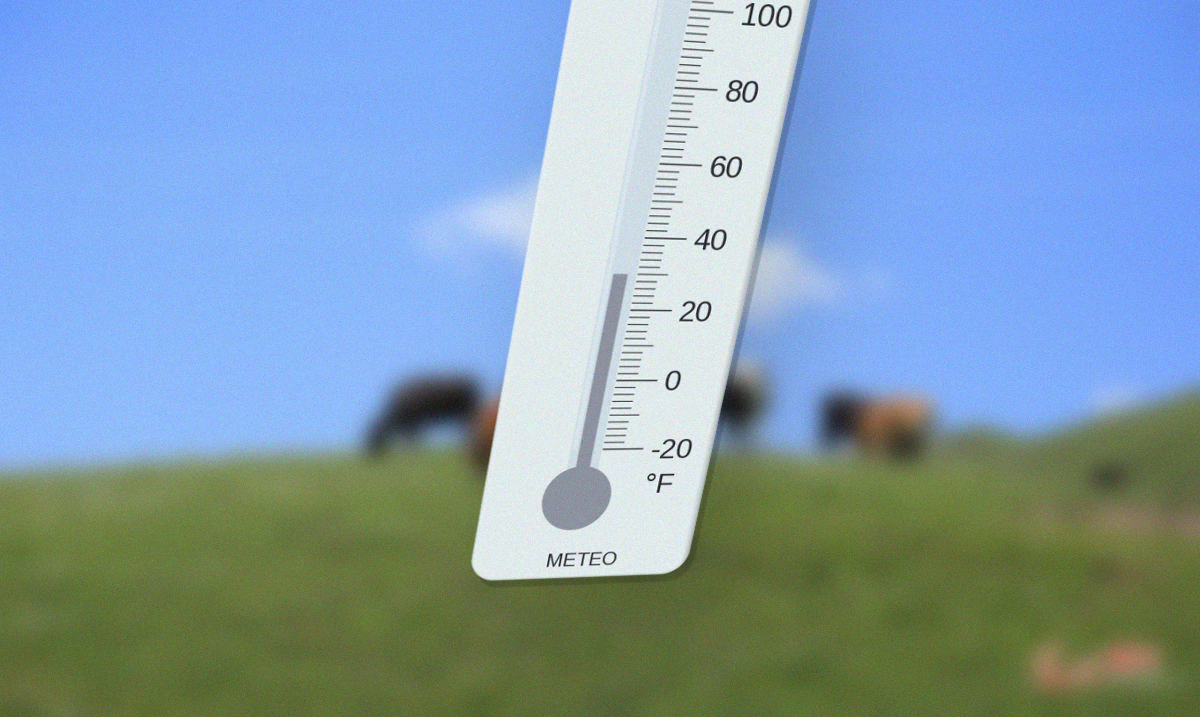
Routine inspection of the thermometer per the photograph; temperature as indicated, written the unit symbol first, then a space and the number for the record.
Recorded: °F 30
